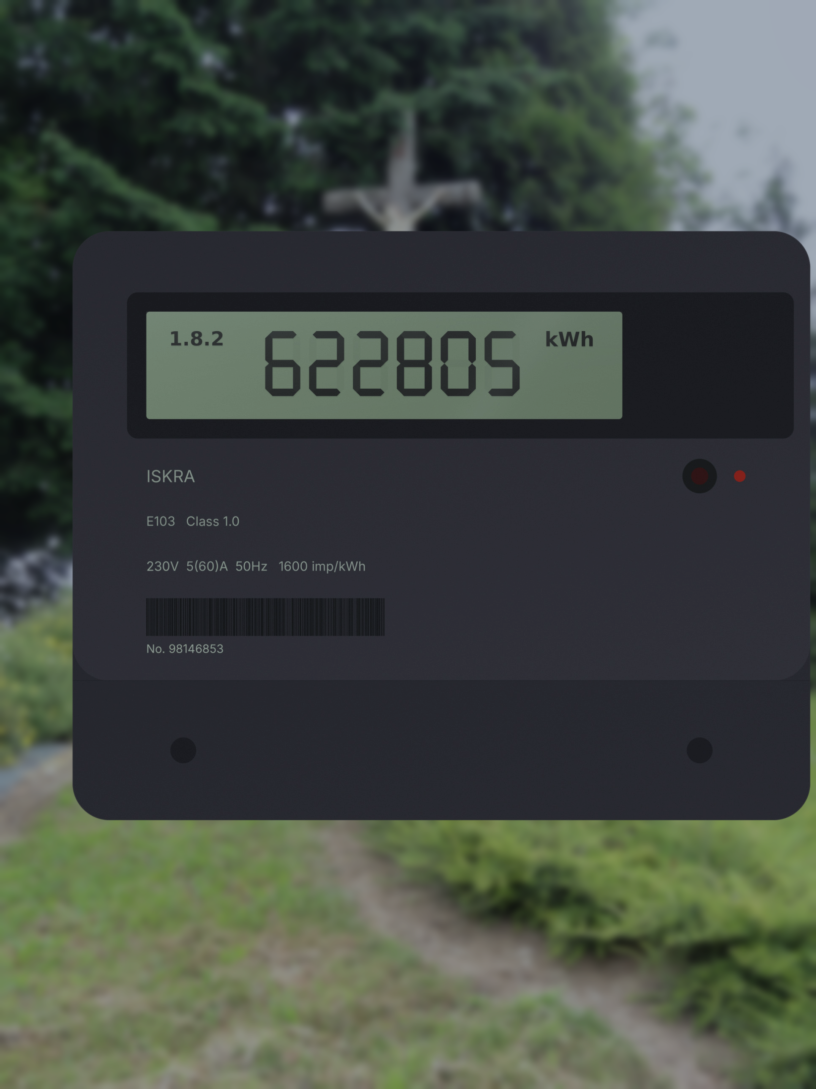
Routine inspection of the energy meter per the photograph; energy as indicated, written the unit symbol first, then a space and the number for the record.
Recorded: kWh 622805
